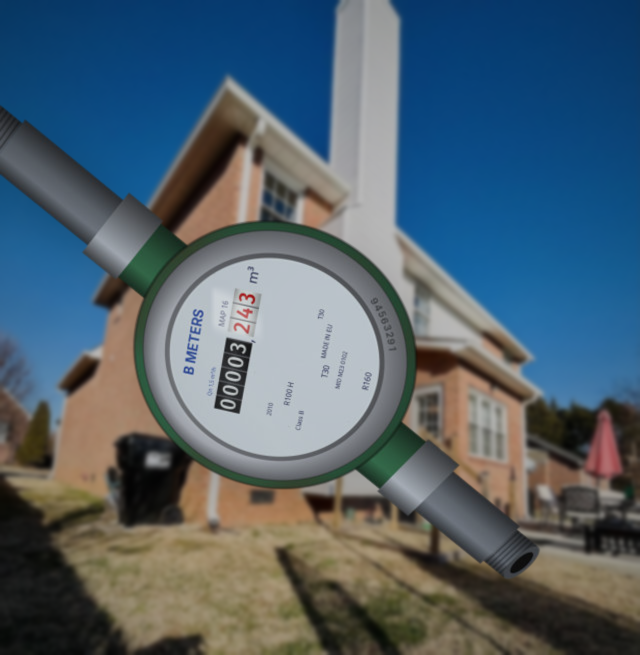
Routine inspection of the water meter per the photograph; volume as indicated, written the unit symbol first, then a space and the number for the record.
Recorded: m³ 3.243
